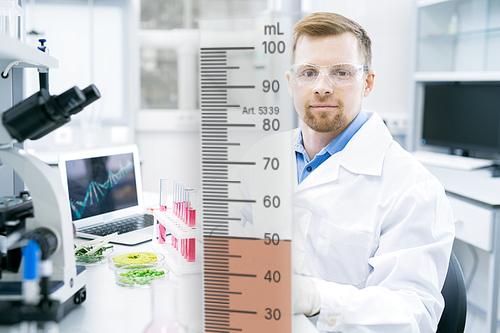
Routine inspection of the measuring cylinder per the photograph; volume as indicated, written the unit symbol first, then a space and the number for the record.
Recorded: mL 50
